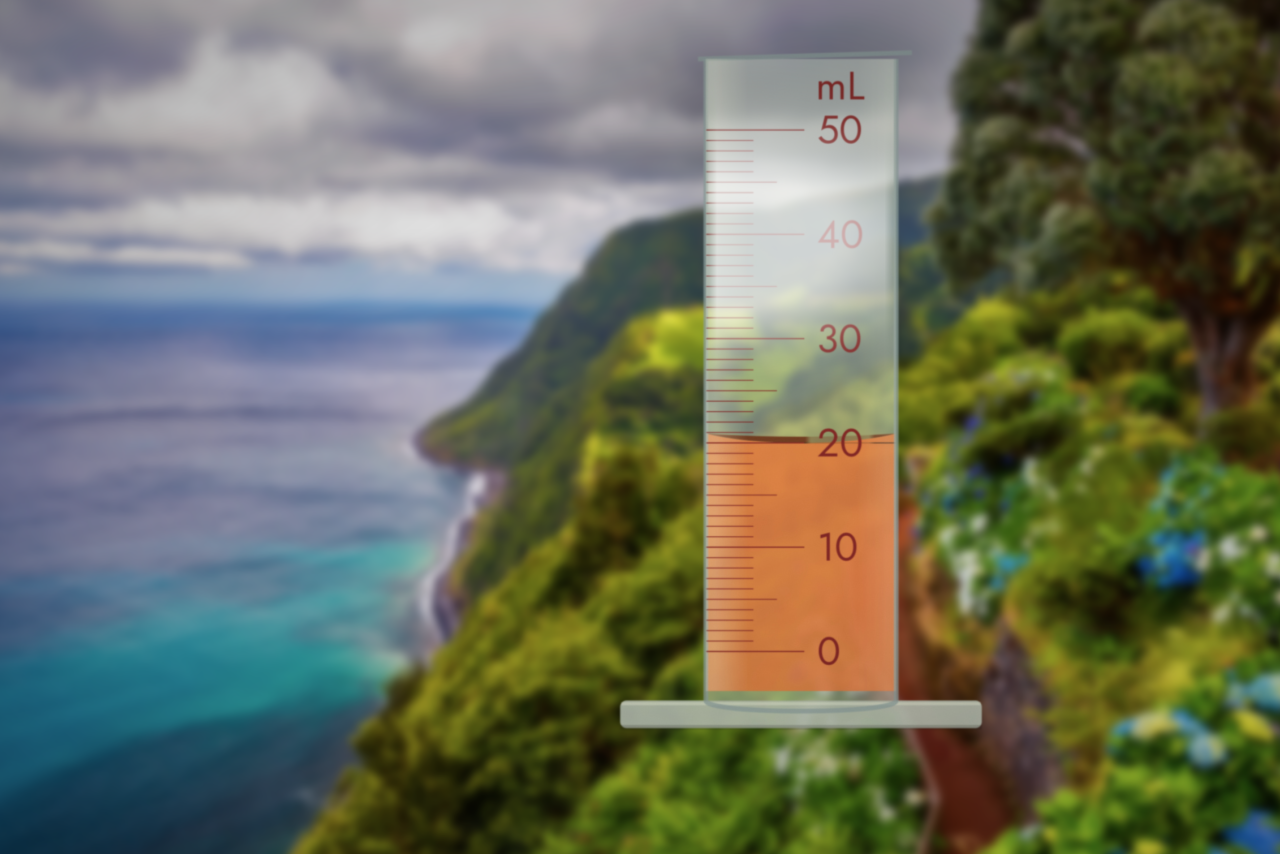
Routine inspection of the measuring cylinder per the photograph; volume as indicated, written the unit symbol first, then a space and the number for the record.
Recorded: mL 20
